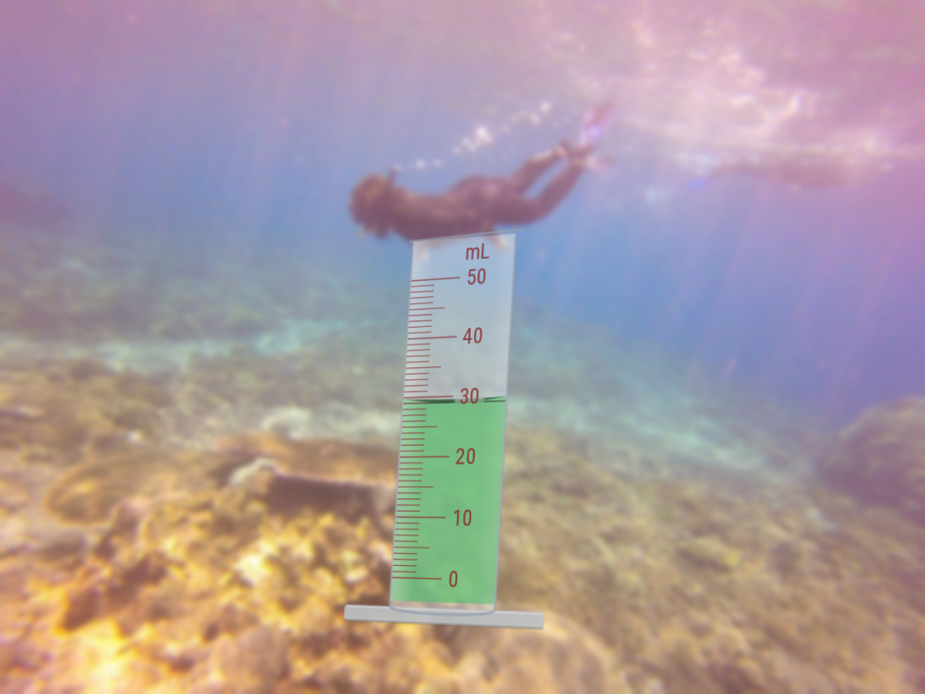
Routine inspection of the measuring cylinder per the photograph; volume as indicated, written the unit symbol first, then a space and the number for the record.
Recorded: mL 29
